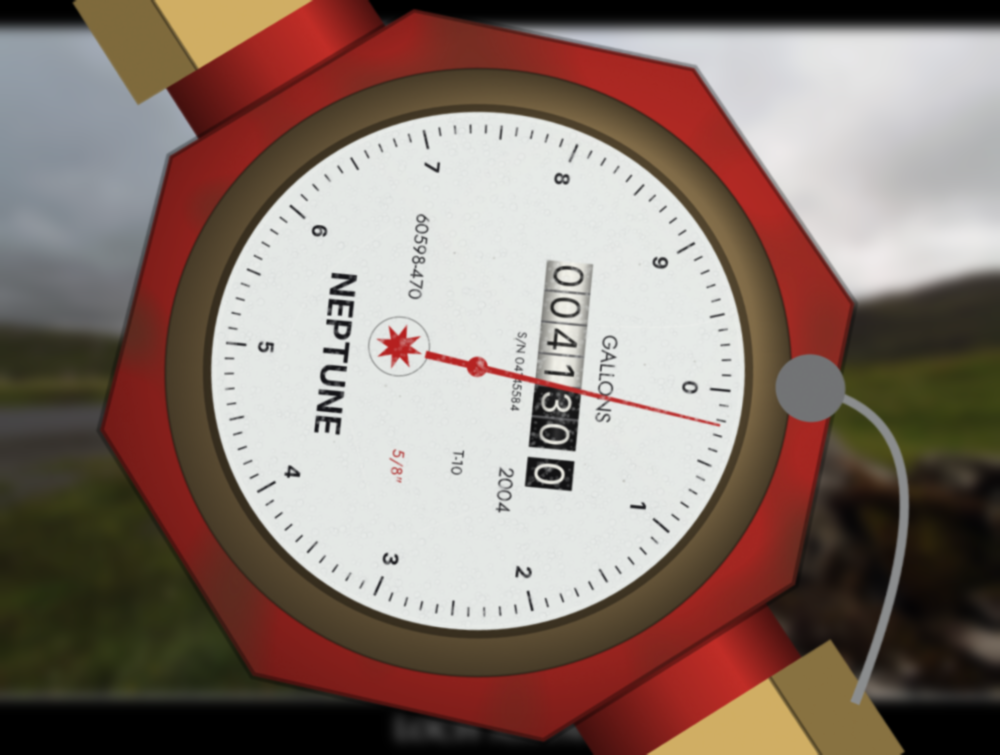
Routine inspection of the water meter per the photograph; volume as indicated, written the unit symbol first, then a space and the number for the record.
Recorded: gal 41300.2
